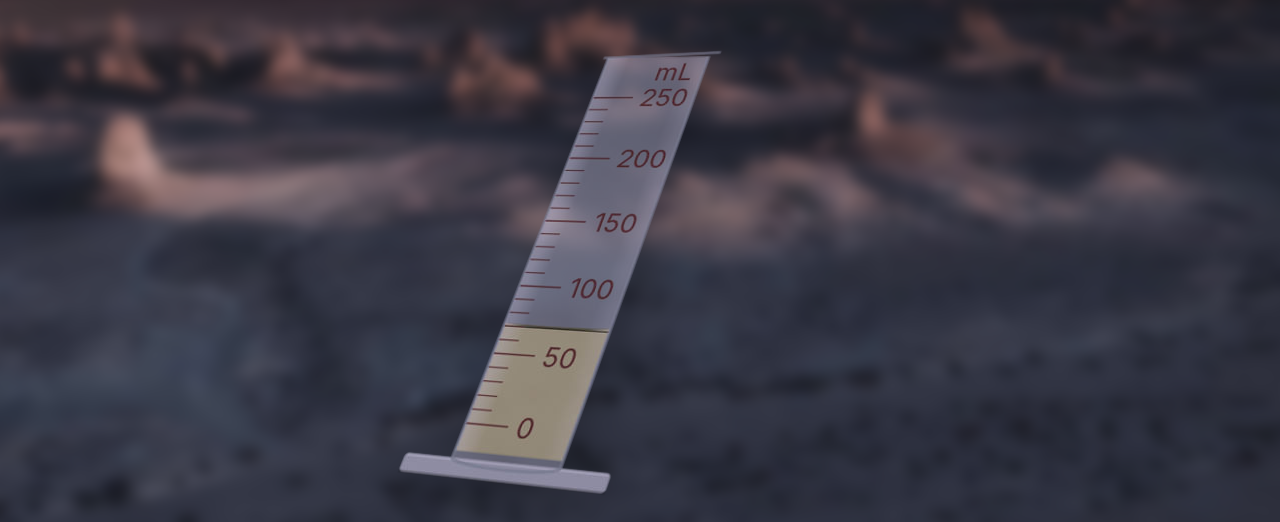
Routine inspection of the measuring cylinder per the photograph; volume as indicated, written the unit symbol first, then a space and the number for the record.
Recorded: mL 70
